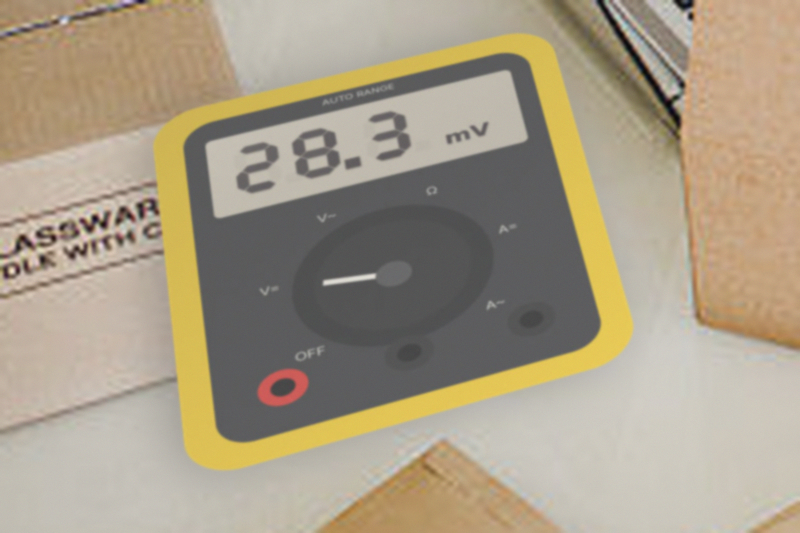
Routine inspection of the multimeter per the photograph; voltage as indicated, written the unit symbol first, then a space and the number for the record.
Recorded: mV 28.3
